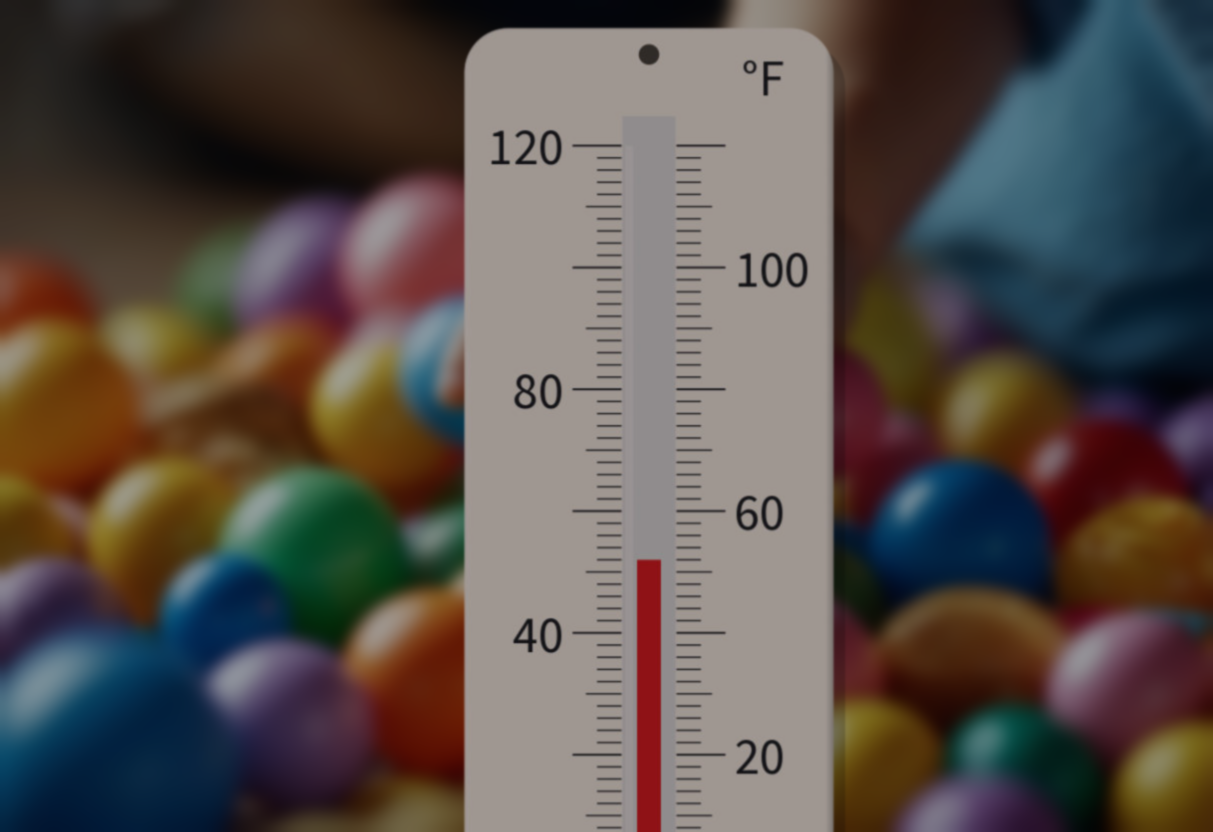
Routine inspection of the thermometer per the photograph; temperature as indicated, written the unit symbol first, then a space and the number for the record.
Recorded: °F 52
